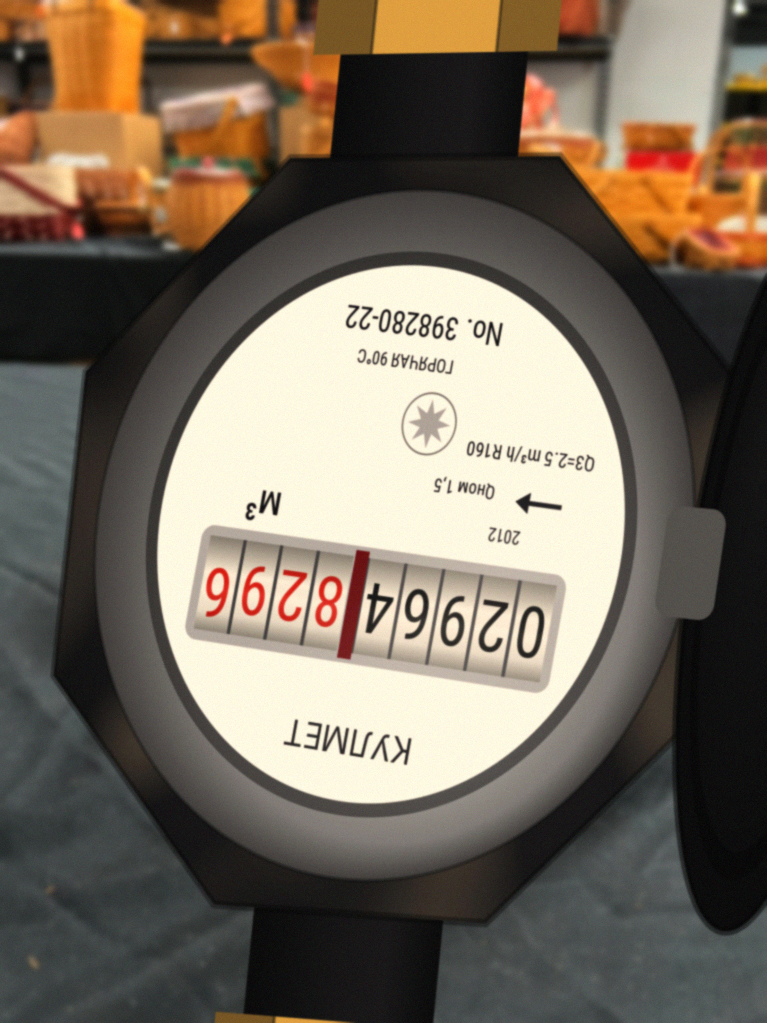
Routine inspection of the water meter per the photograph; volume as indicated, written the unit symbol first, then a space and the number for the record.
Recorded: m³ 2964.8296
